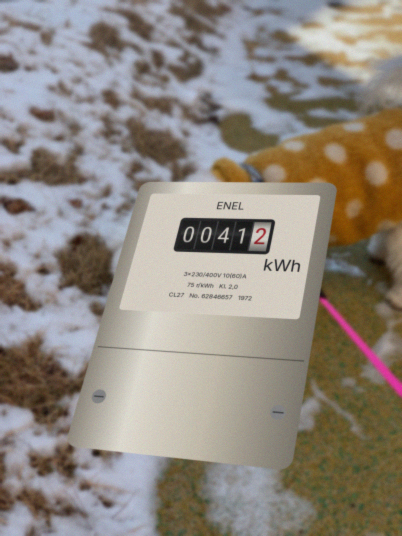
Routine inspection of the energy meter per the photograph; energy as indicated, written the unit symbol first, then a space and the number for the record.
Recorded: kWh 41.2
